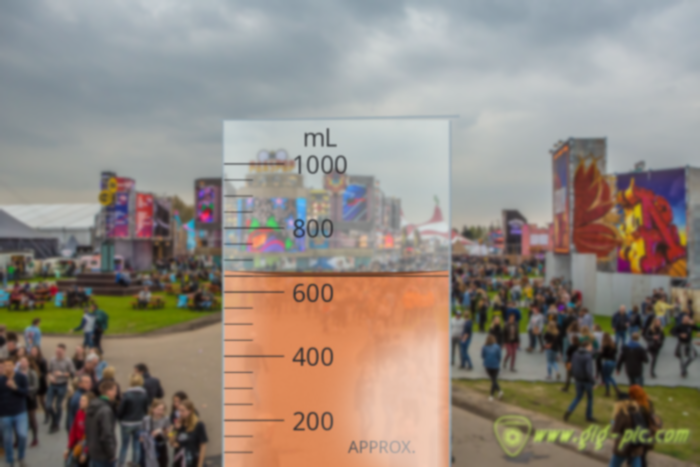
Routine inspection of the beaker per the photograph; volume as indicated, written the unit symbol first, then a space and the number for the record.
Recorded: mL 650
